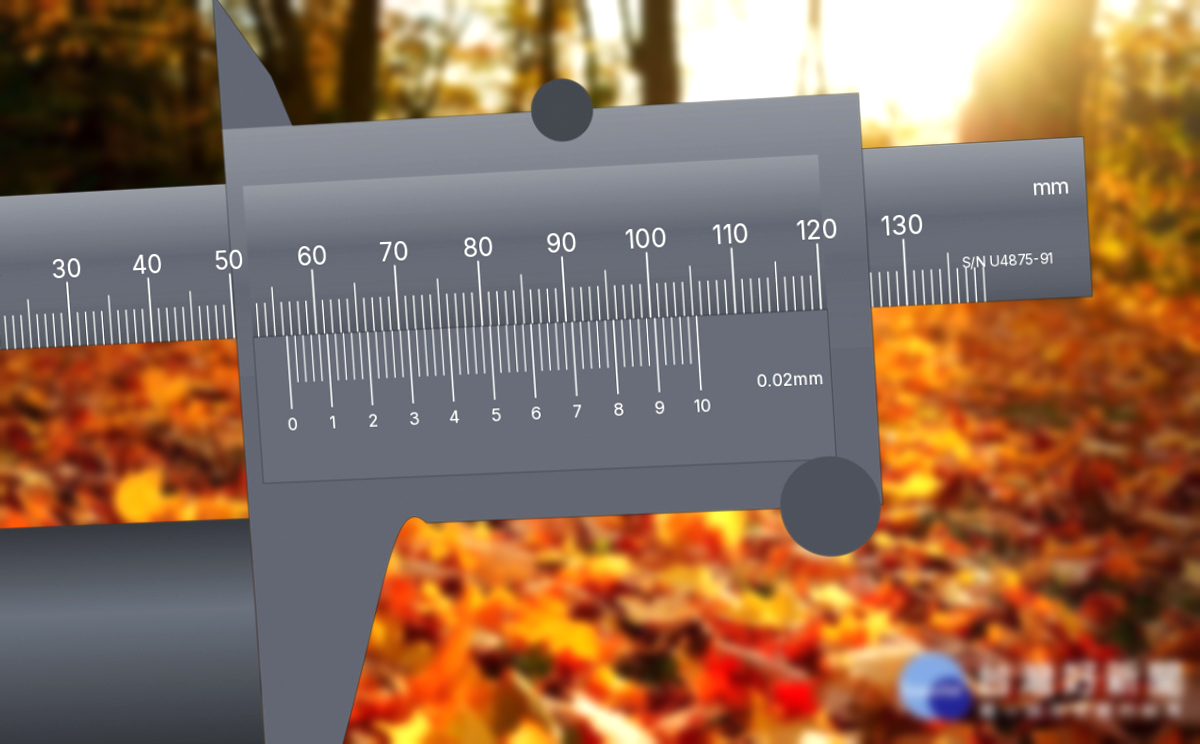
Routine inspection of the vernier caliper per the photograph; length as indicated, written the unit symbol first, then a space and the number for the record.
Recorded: mm 56.4
